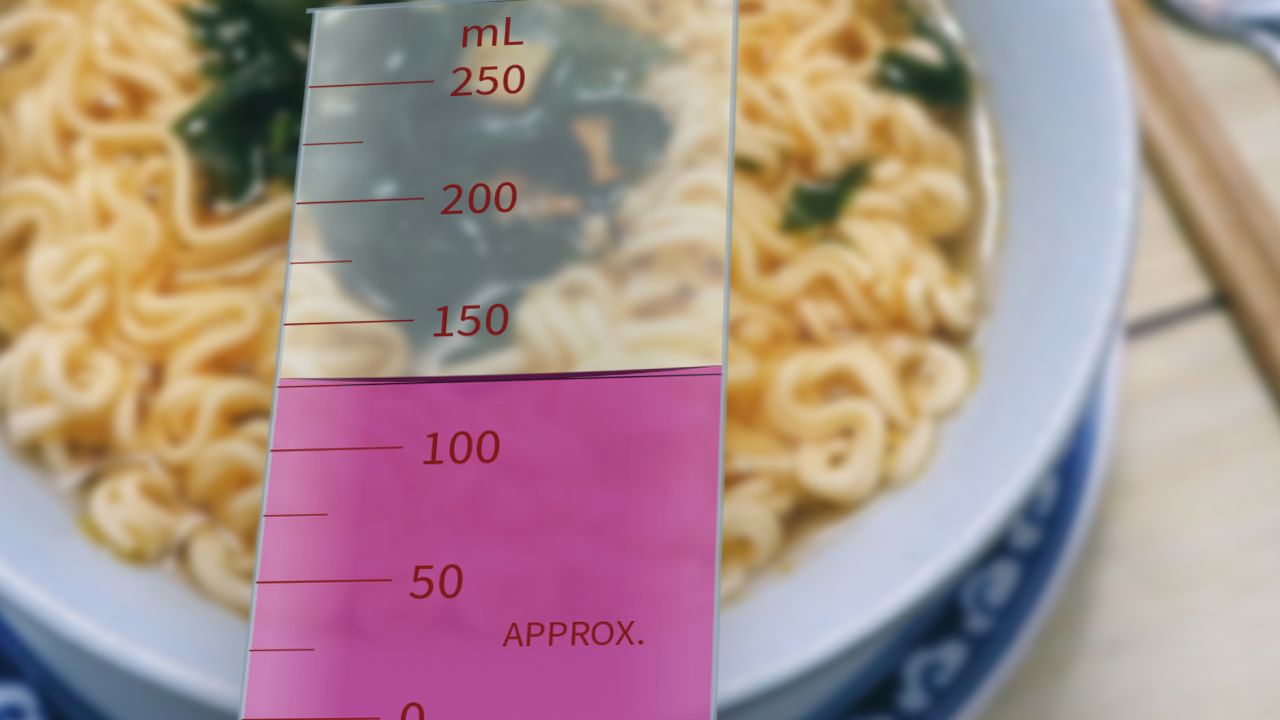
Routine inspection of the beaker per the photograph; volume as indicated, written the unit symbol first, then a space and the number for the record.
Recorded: mL 125
